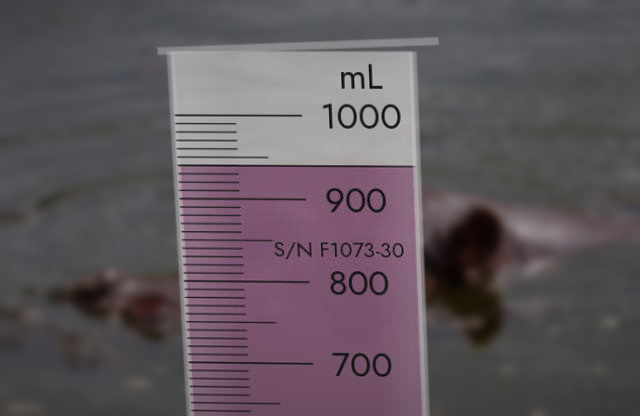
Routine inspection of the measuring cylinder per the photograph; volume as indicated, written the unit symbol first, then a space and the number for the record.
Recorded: mL 940
